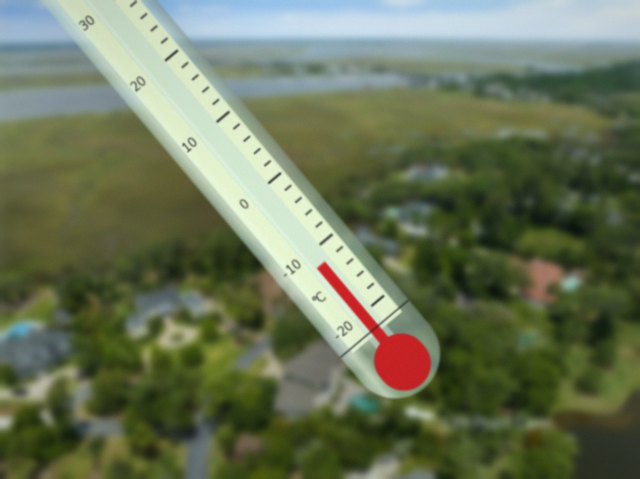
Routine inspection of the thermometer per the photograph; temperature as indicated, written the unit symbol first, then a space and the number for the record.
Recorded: °C -12
